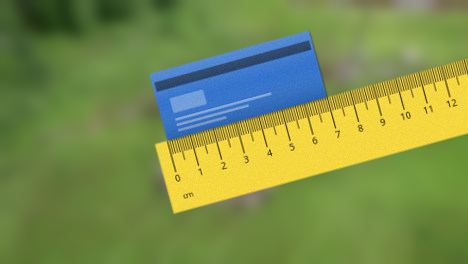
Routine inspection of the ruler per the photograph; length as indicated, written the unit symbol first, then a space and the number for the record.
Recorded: cm 7
